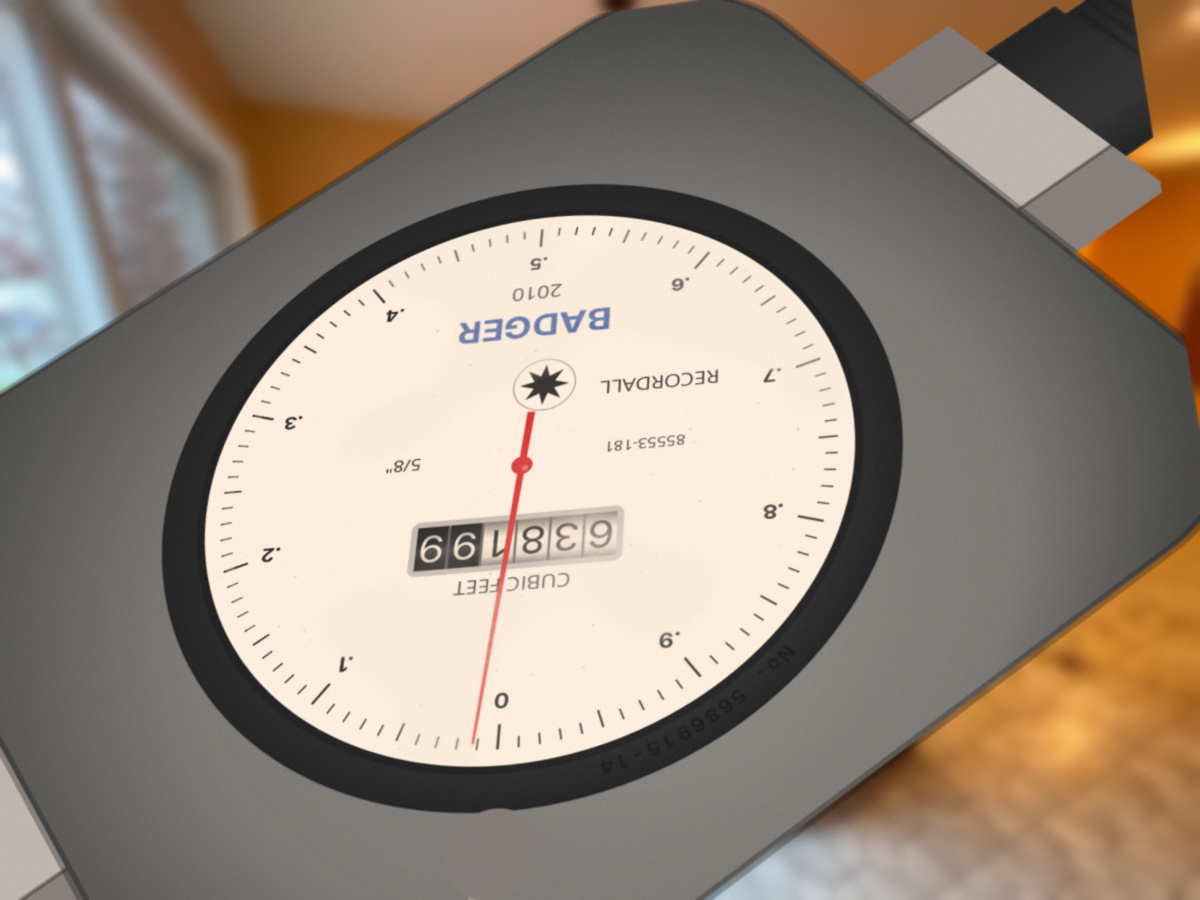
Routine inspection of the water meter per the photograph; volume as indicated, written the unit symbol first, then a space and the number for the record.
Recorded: ft³ 638199.01
